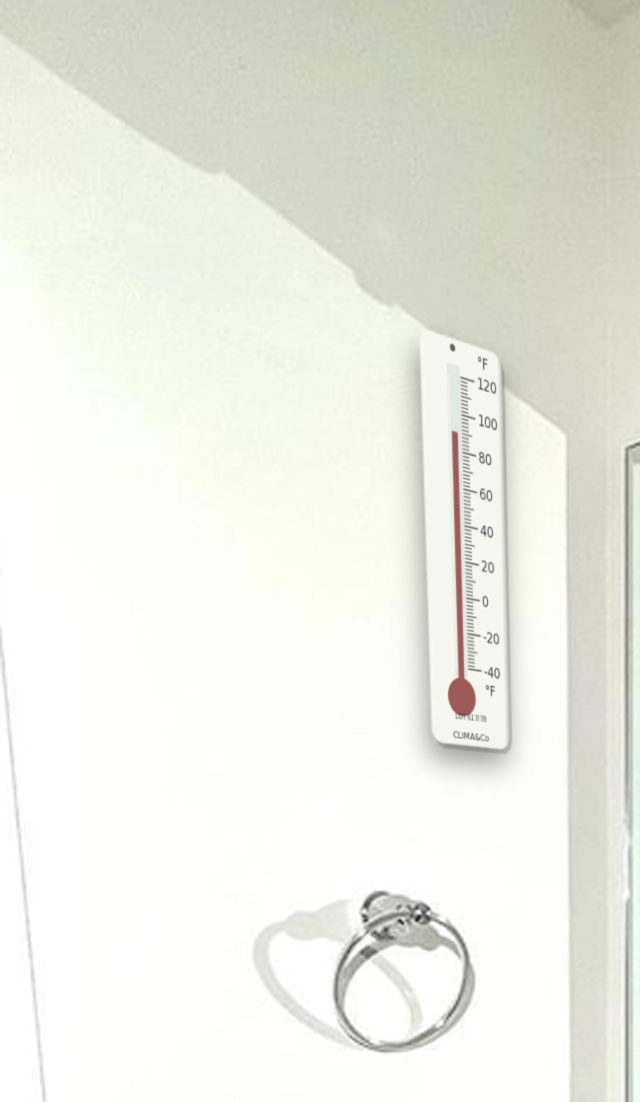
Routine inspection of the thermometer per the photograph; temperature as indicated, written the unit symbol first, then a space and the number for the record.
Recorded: °F 90
